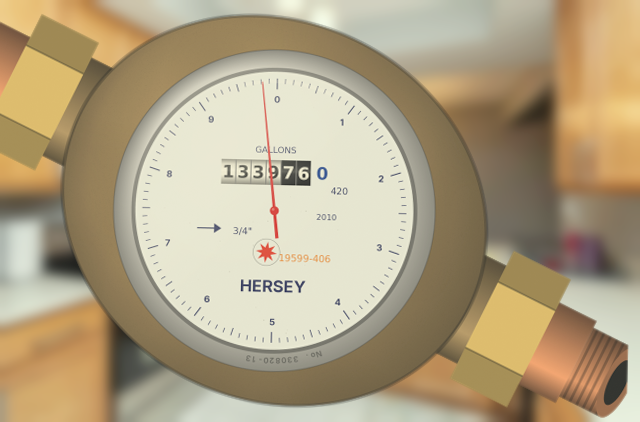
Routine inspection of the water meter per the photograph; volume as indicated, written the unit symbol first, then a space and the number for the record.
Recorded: gal 1339759.8
